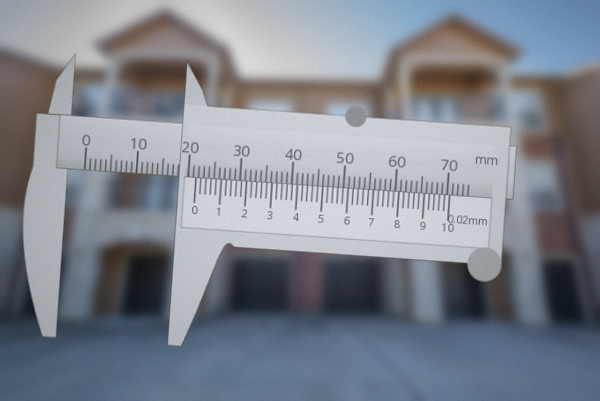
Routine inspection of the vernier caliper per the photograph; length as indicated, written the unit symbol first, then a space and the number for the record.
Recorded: mm 21.5
